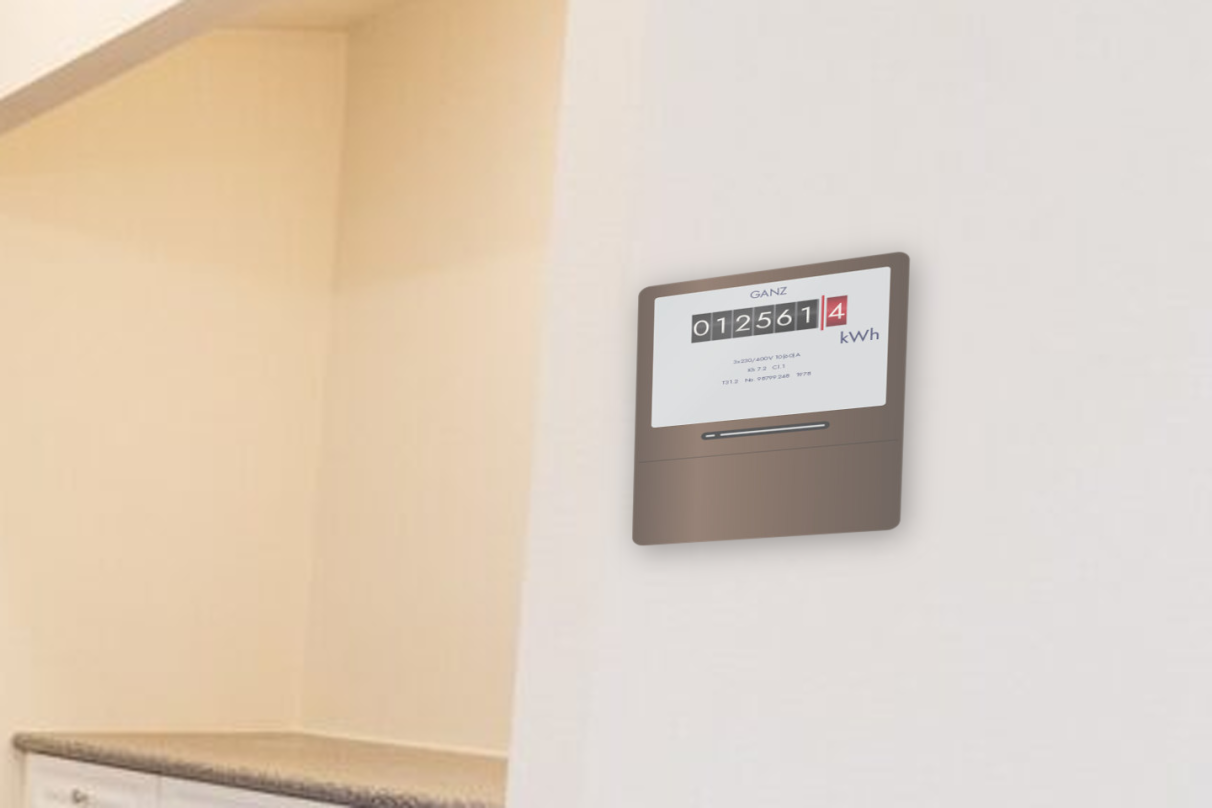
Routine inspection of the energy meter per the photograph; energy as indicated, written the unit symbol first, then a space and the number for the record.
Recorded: kWh 12561.4
